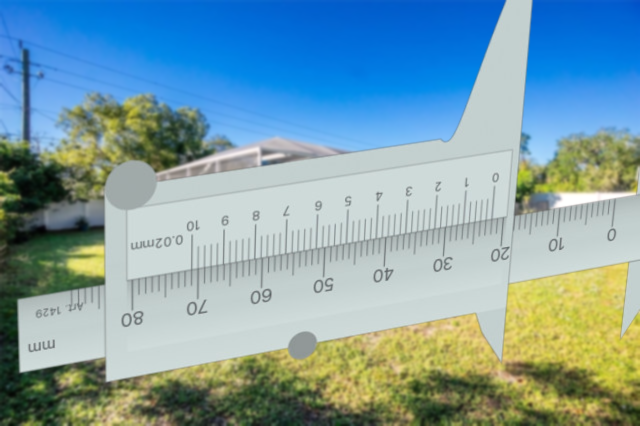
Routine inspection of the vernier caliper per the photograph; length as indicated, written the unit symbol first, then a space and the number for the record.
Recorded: mm 22.0
